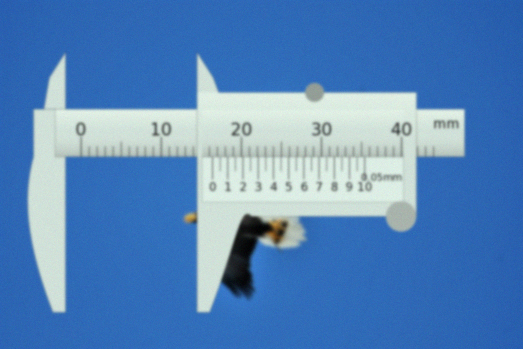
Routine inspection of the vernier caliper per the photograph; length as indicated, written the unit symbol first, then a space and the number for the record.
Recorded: mm 16.4
